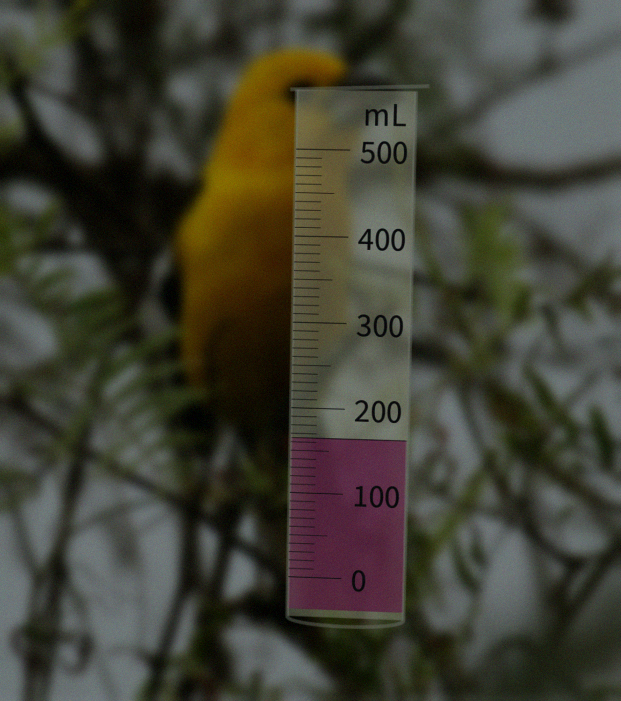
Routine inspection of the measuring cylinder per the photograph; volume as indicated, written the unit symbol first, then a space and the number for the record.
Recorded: mL 165
